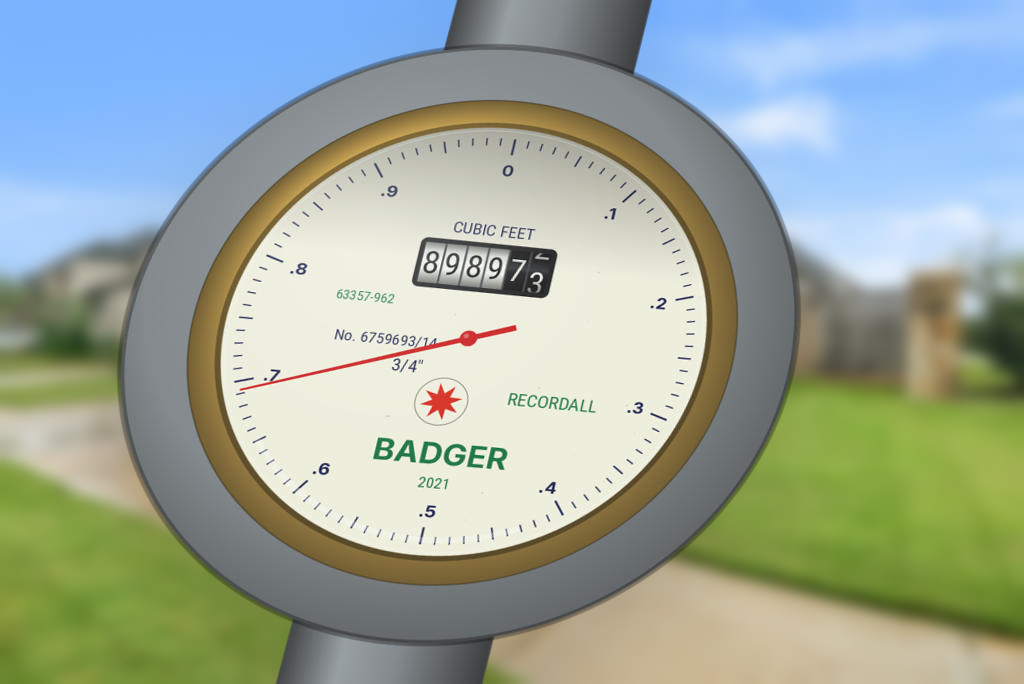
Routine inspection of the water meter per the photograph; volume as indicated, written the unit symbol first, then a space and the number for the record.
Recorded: ft³ 898972.69
